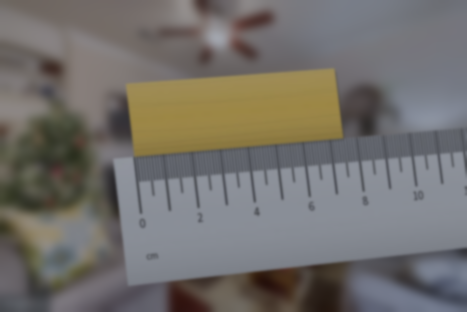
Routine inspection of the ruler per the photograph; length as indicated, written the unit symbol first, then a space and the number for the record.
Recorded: cm 7.5
